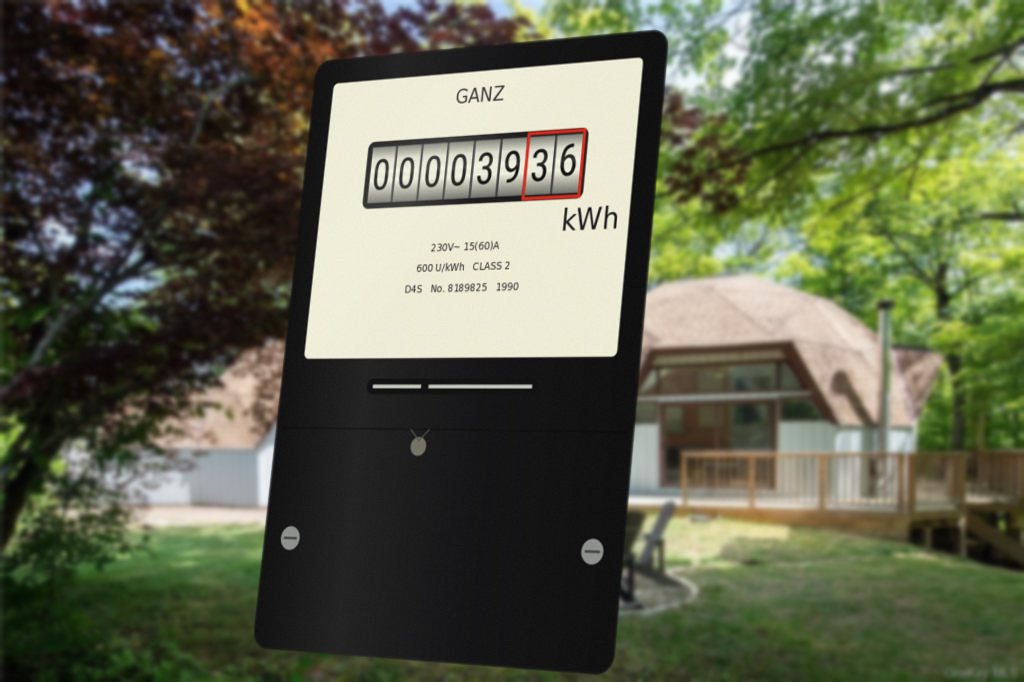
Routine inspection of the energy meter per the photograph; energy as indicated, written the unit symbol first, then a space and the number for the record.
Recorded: kWh 39.36
